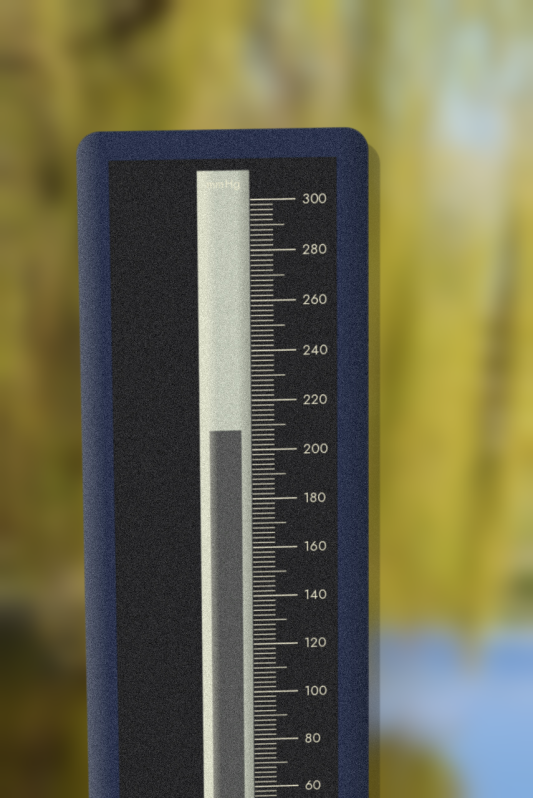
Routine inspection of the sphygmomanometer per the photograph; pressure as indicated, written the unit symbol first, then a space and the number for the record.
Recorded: mmHg 208
